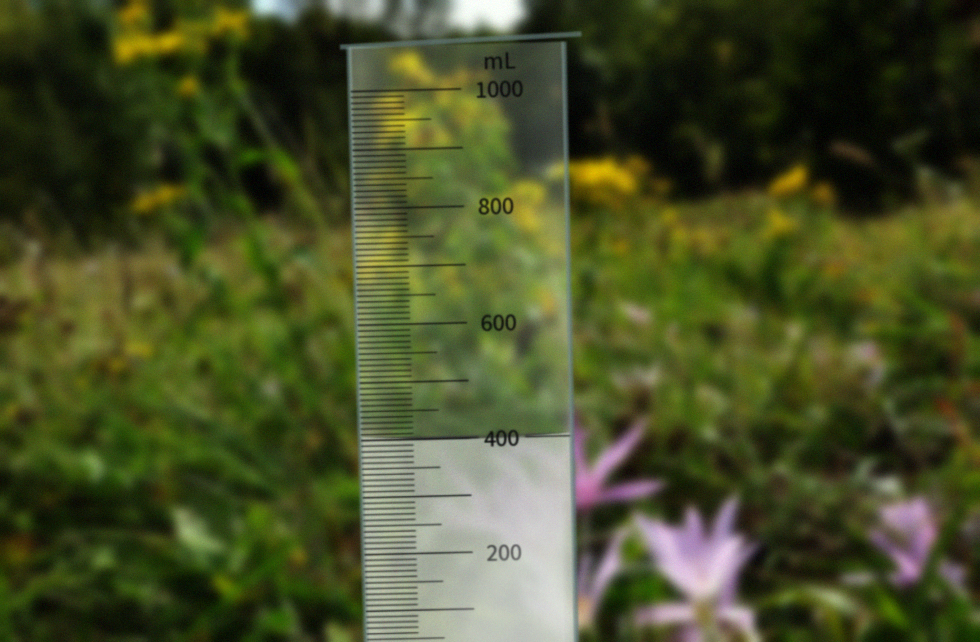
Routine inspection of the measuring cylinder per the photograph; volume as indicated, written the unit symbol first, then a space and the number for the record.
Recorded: mL 400
